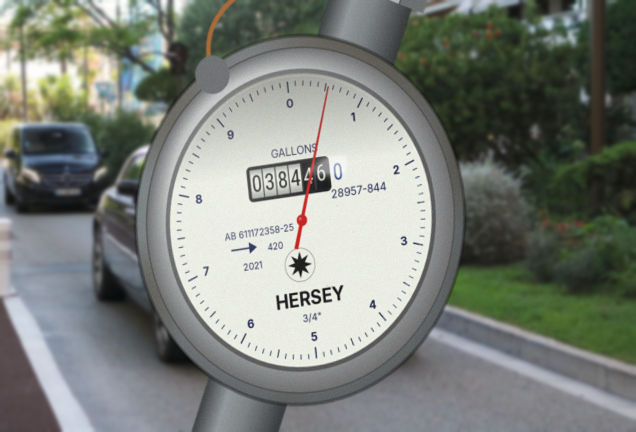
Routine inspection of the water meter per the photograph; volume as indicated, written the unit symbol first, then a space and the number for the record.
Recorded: gal 384460.5
